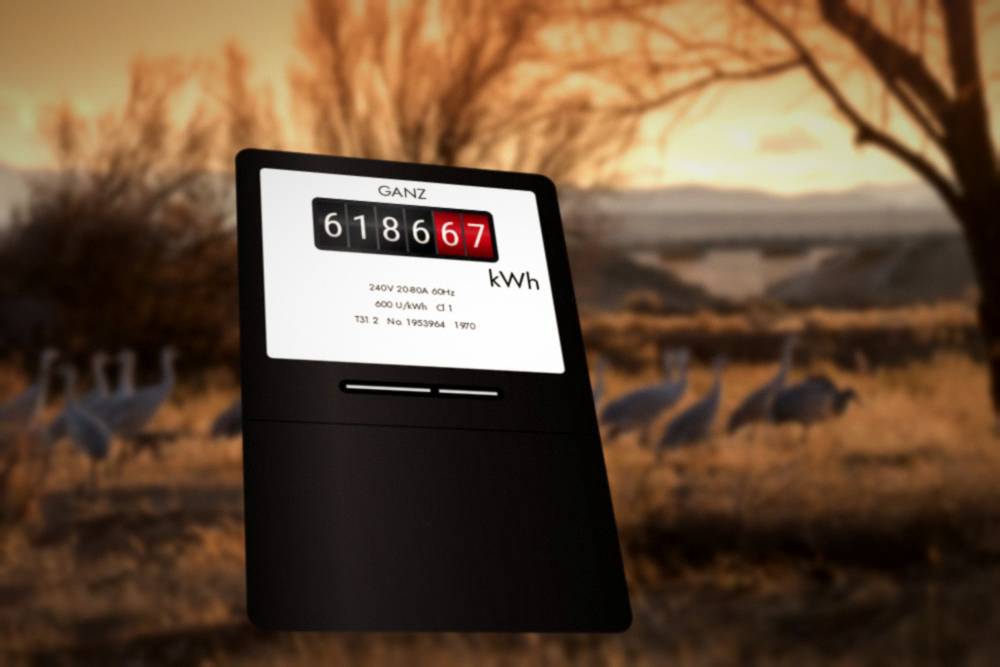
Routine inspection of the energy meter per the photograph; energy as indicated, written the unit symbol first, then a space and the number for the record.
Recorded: kWh 6186.67
